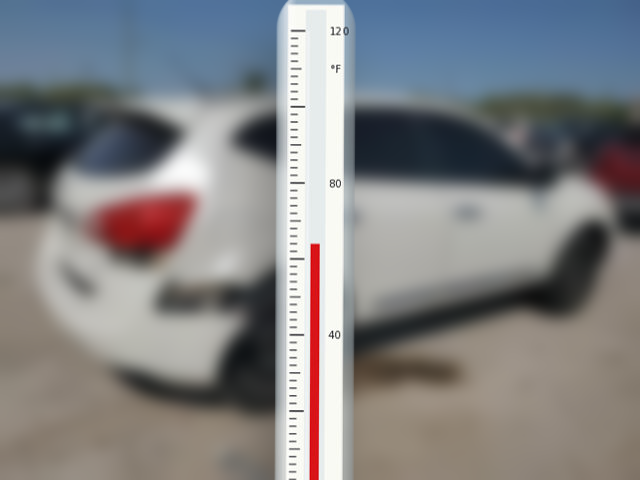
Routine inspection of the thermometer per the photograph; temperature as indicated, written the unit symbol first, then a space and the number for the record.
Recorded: °F 64
